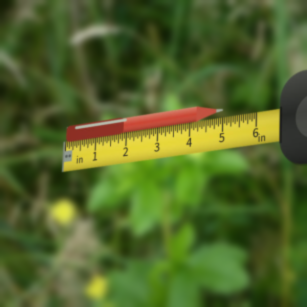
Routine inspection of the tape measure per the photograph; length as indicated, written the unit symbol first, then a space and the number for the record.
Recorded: in 5
